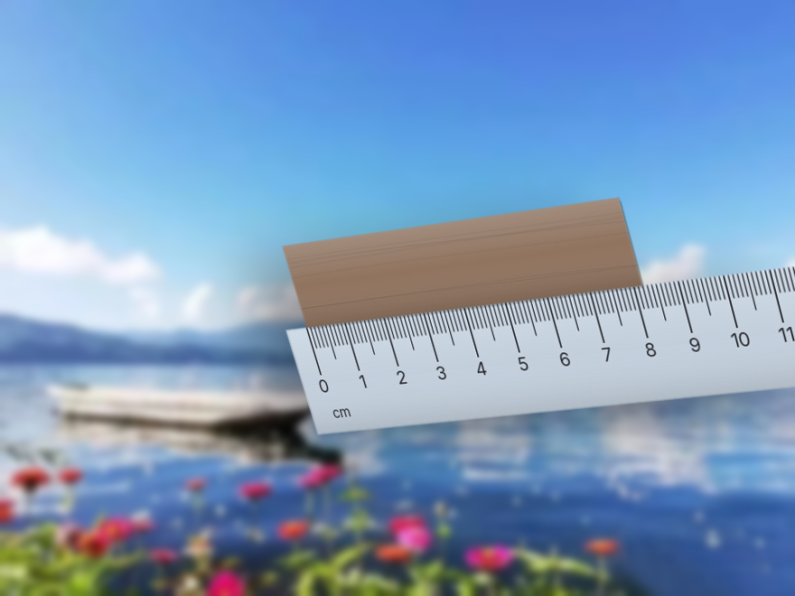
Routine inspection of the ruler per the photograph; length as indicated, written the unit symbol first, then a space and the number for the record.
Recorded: cm 8.2
